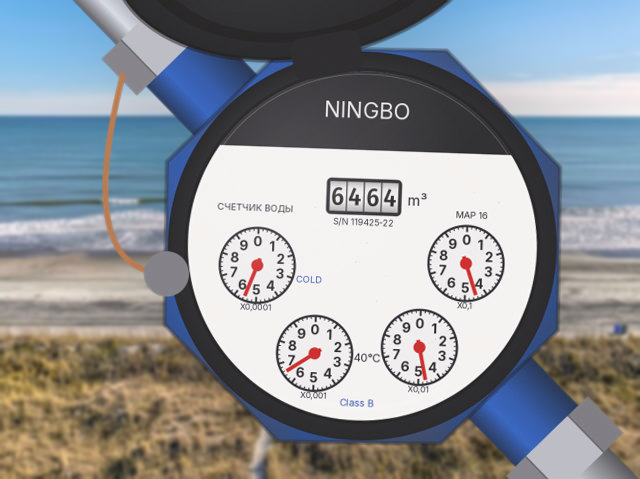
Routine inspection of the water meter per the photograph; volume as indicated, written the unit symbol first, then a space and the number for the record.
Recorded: m³ 6464.4465
